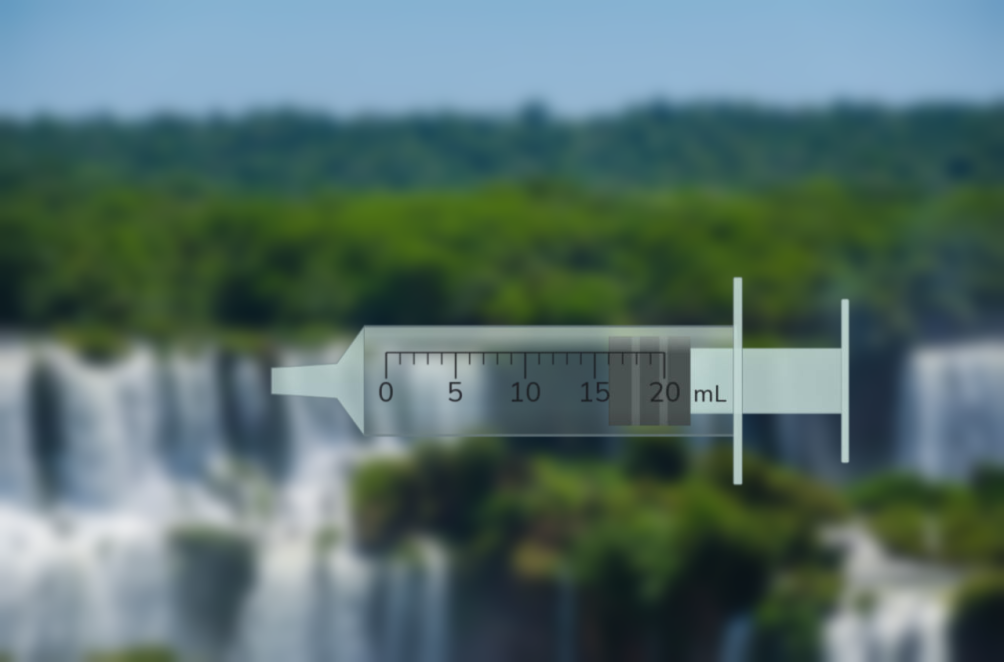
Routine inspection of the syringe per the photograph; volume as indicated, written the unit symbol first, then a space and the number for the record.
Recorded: mL 16
